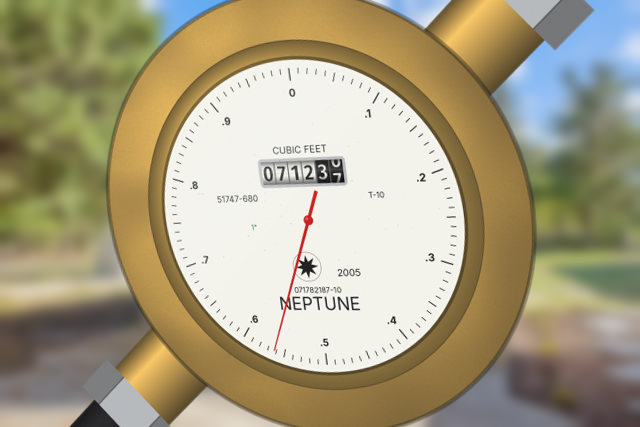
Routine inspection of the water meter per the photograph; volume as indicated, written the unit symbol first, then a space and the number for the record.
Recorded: ft³ 71236.56
